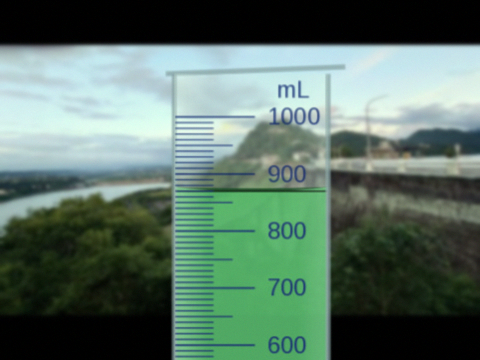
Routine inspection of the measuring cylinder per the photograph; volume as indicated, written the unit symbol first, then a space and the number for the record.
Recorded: mL 870
